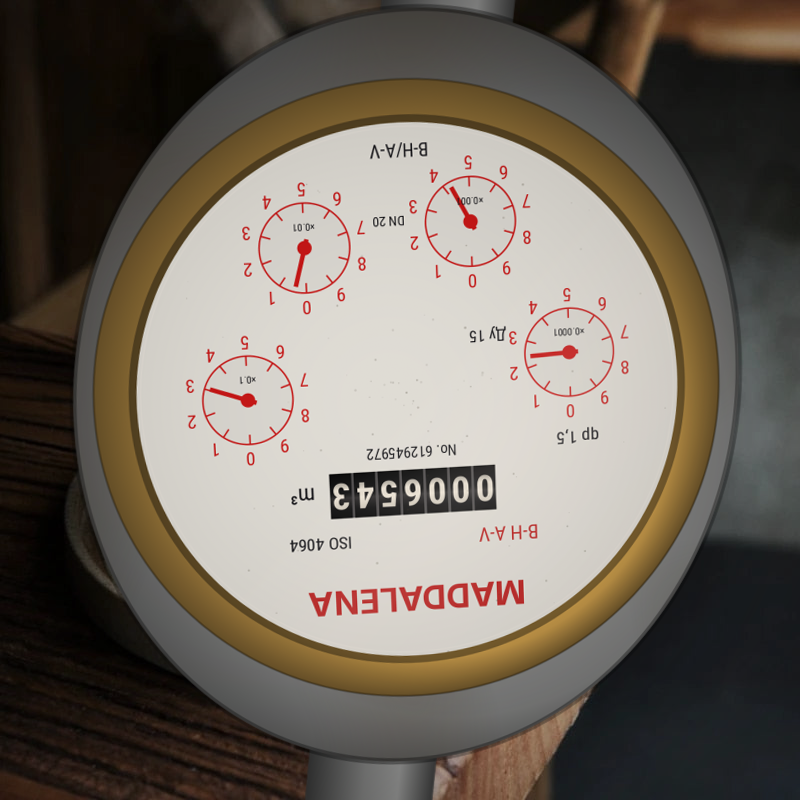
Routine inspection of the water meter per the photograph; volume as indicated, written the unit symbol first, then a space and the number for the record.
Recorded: m³ 6543.3042
